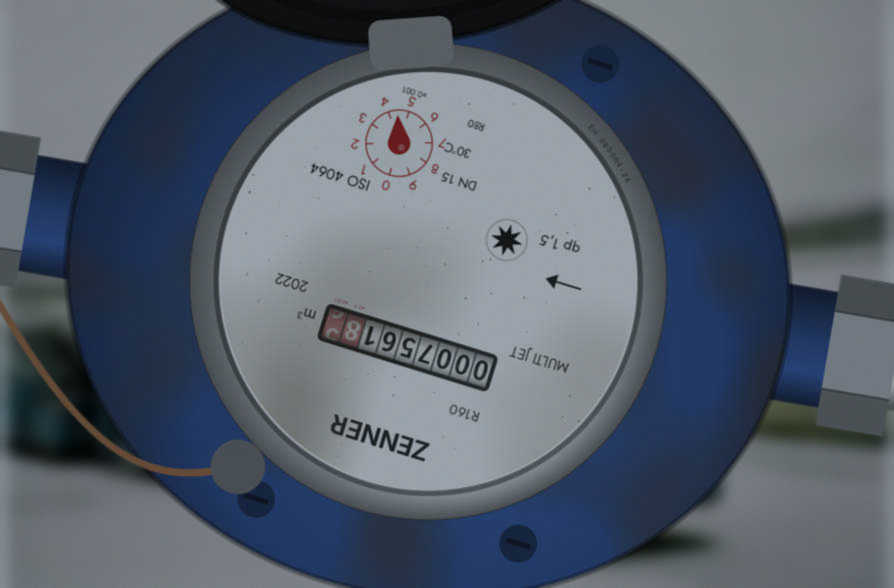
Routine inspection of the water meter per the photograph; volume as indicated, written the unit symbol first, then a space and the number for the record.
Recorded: m³ 7561.854
